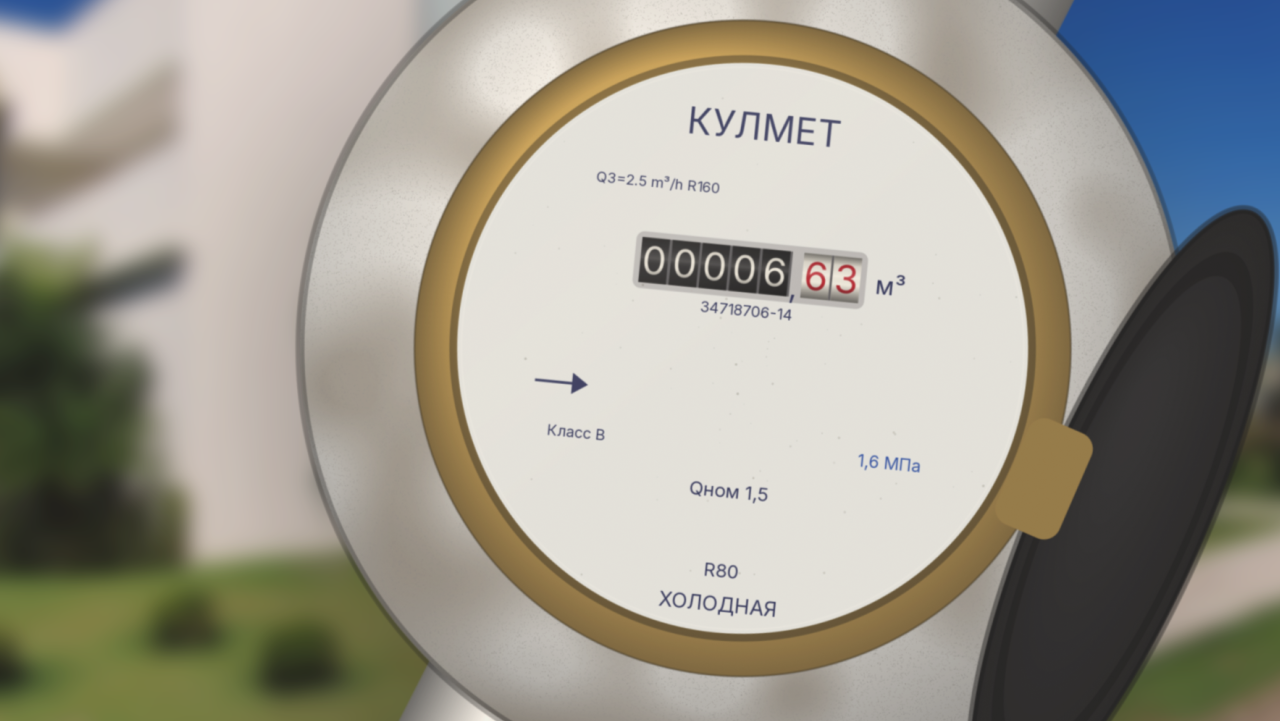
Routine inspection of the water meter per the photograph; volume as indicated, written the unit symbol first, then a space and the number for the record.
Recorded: m³ 6.63
